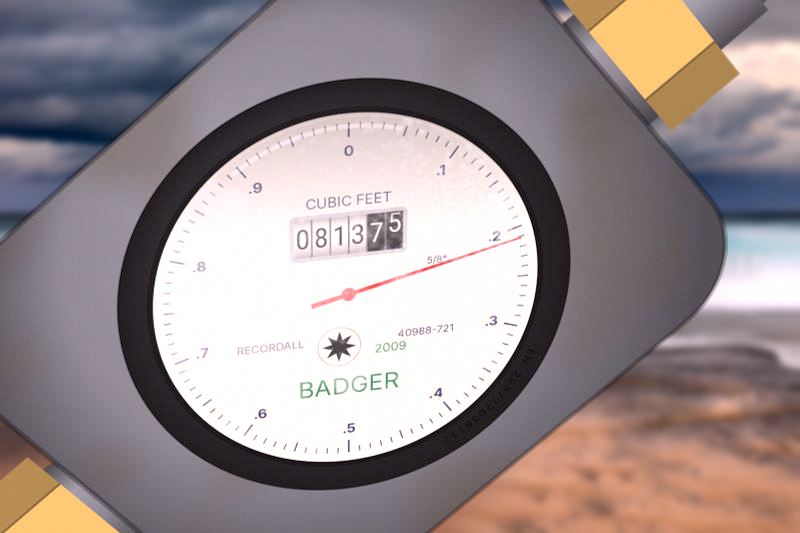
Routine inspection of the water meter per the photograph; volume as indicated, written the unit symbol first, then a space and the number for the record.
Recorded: ft³ 81375.21
